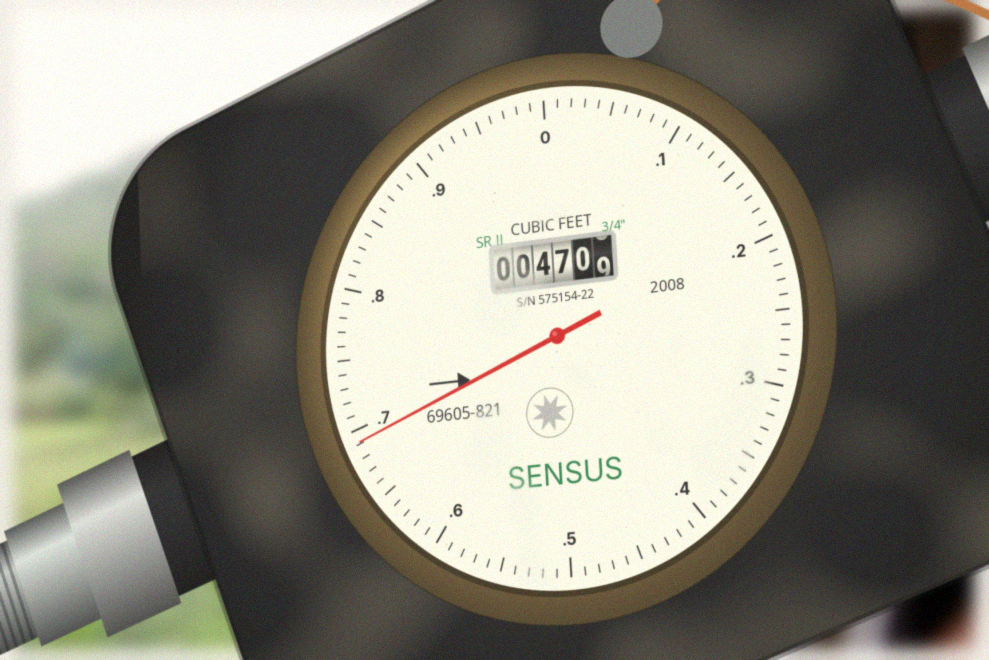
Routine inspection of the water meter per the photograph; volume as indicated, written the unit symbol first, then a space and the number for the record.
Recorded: ft³ 4708.69
